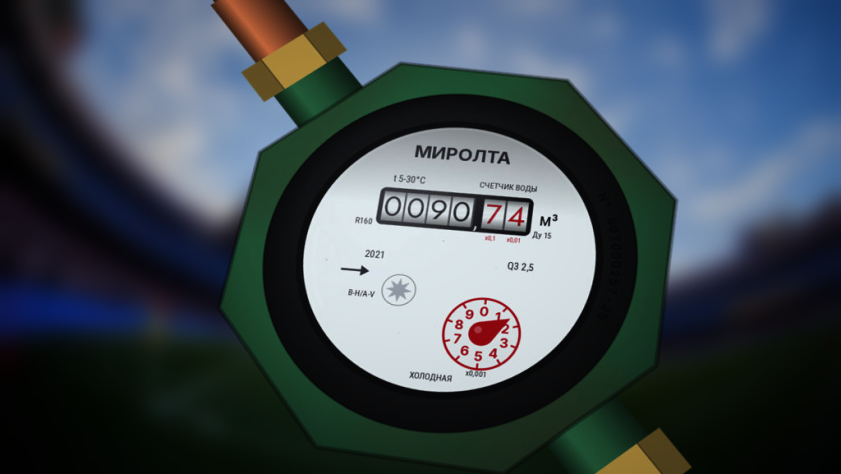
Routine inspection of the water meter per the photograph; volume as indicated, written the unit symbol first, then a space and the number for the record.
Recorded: m³ 90.741
